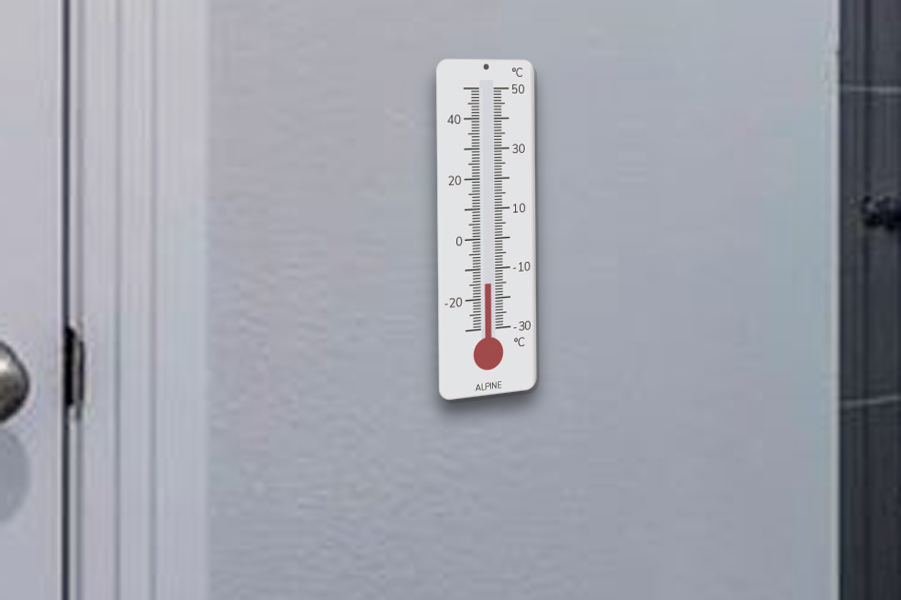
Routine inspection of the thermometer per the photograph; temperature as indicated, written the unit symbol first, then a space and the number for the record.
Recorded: °C -15
